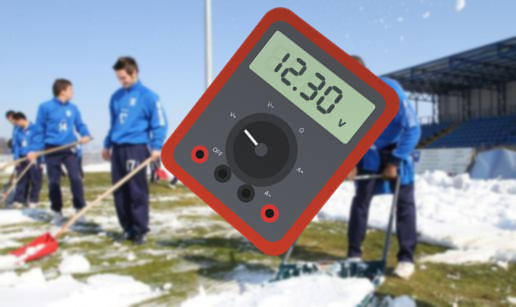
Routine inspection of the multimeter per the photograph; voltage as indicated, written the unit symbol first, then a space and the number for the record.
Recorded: V 12.30
